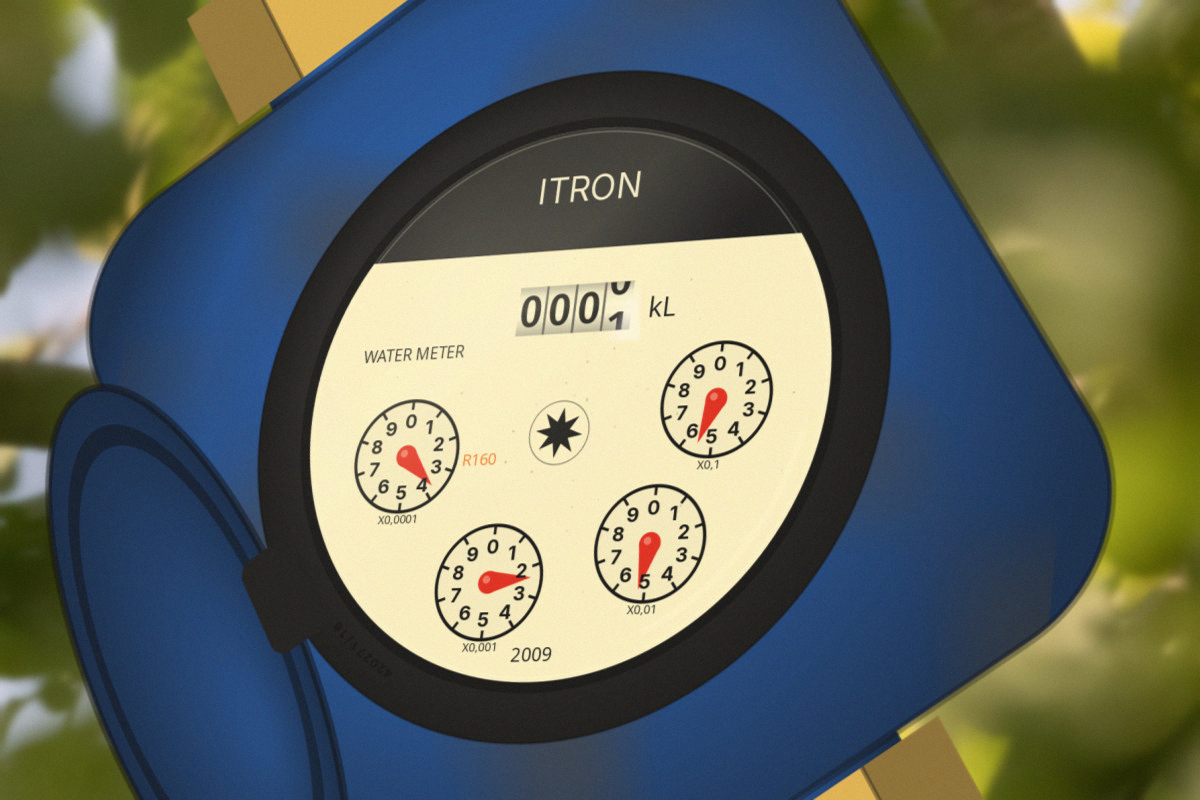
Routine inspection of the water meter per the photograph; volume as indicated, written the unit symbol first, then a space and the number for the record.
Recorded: kL 0.5523
